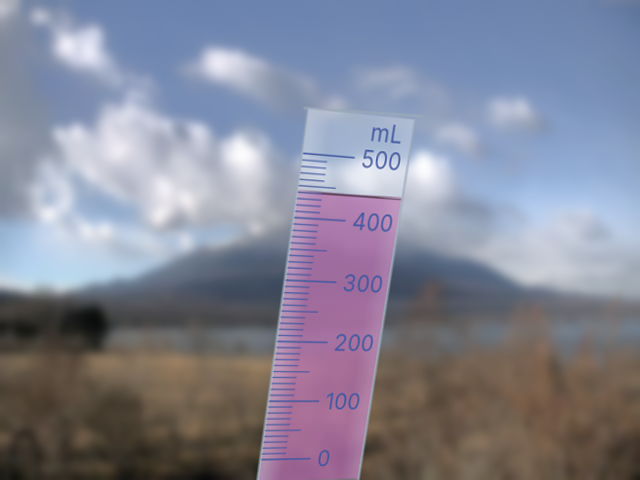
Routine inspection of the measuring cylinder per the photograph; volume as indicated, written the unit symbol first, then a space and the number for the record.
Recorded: mL 440
